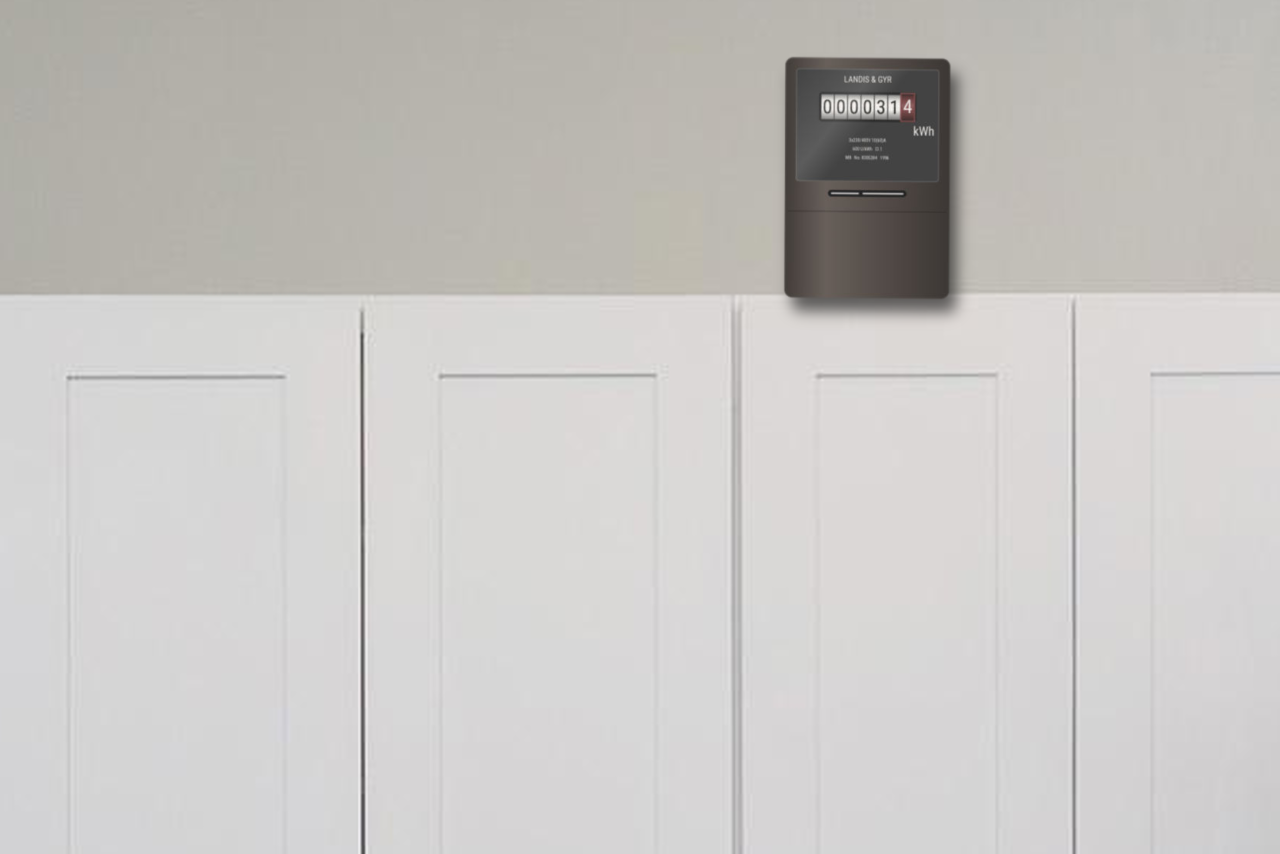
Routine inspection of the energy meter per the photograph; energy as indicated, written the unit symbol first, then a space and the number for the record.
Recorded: kWh 31.4
